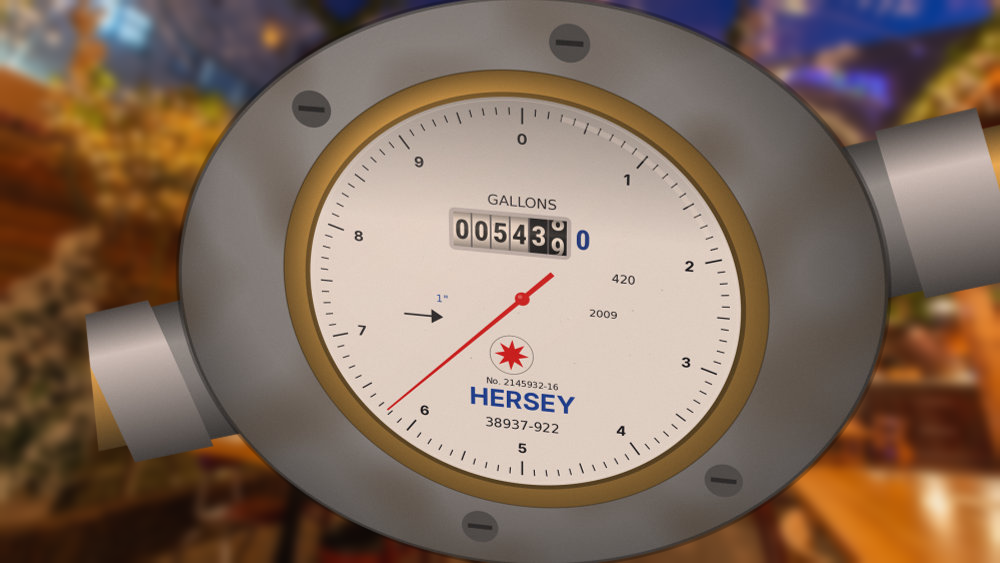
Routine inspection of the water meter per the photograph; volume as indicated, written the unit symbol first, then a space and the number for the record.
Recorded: gal 54386.2
